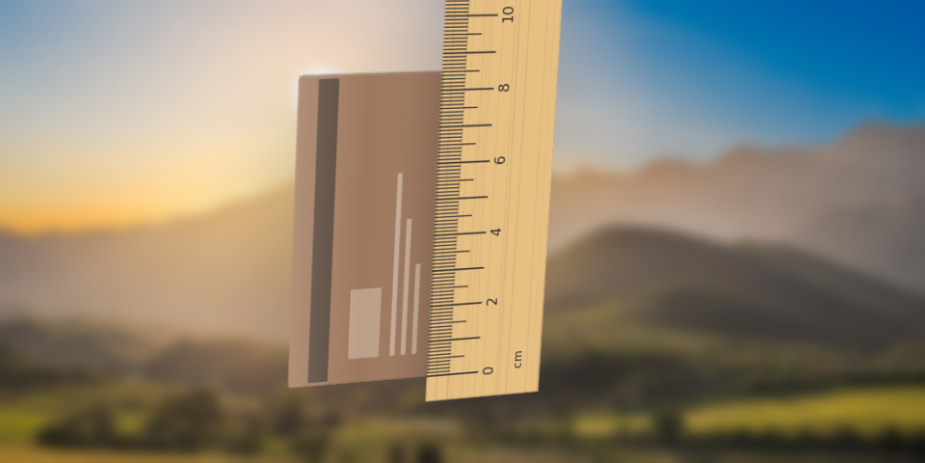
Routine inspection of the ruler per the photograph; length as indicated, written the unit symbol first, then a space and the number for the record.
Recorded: cm 8.5
